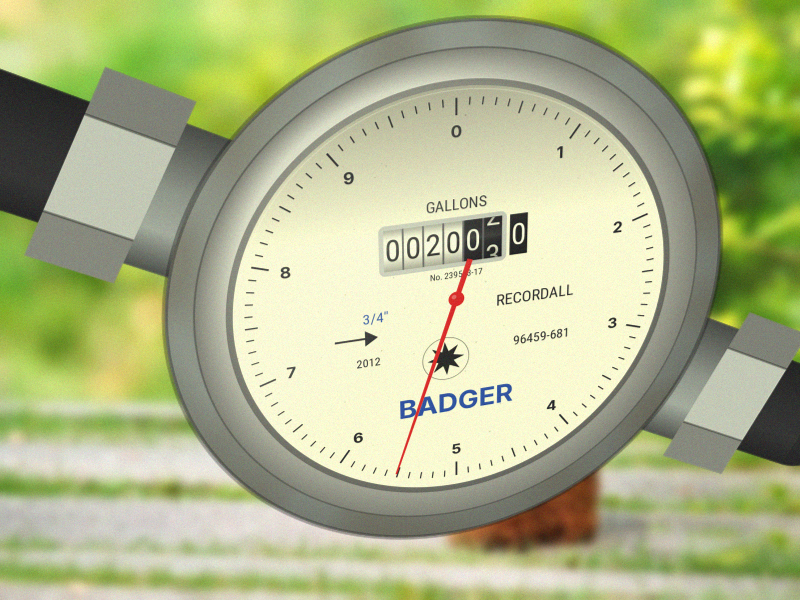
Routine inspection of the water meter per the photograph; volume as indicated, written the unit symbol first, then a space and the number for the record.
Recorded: gal 20025.5
